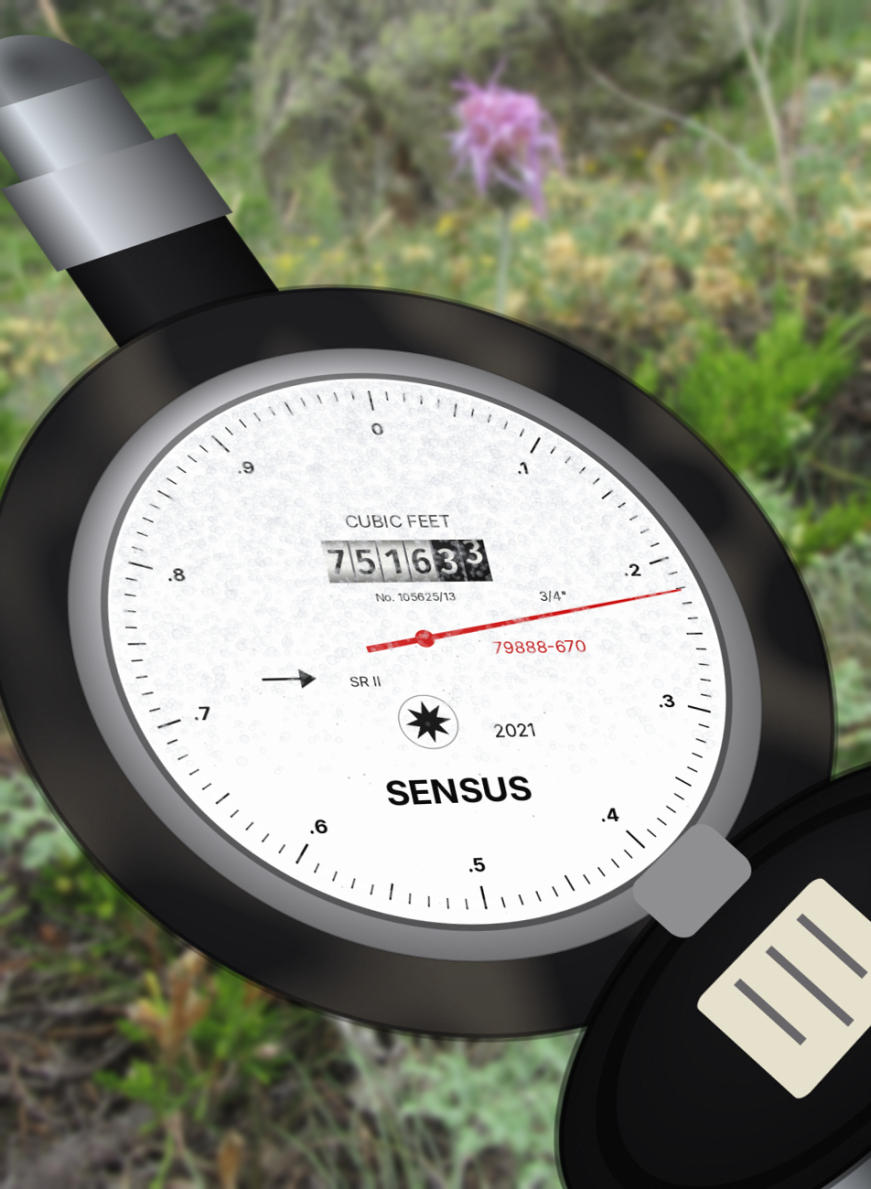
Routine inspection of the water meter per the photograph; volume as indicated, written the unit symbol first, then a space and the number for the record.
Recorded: ft³ 751633.22
